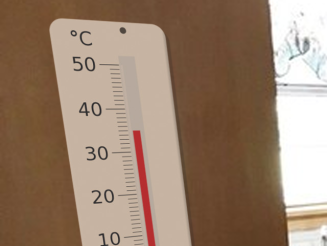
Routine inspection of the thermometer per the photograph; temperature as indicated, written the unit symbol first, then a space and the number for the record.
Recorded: °C 35
